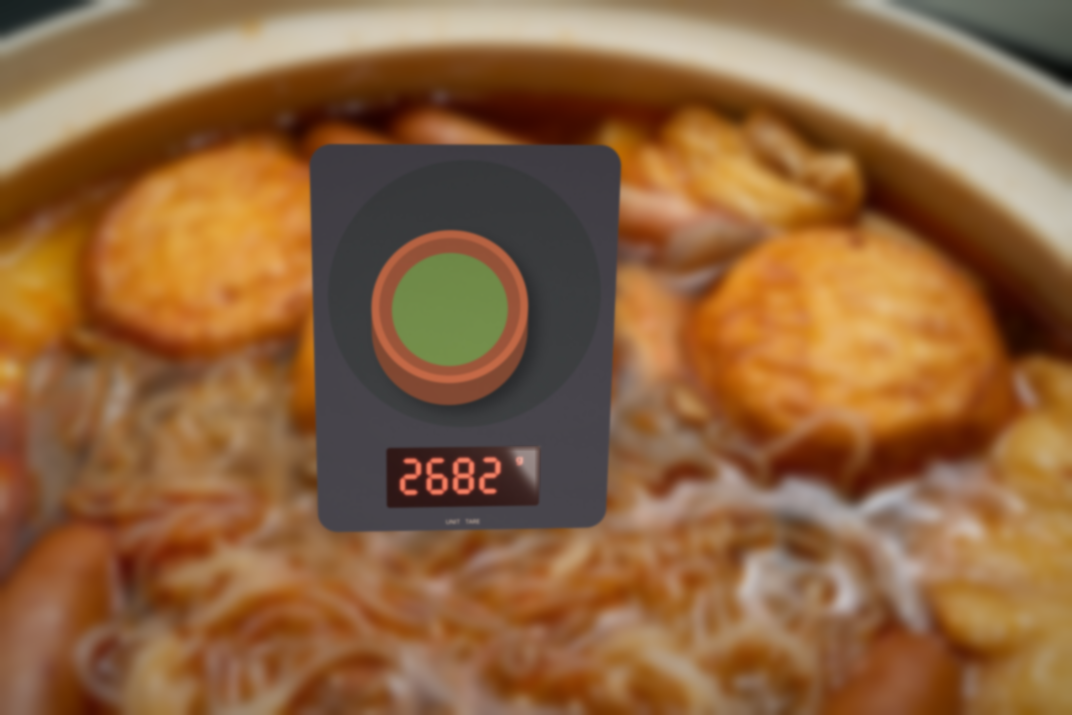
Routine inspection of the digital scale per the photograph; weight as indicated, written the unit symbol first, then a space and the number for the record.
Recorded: g 2682
